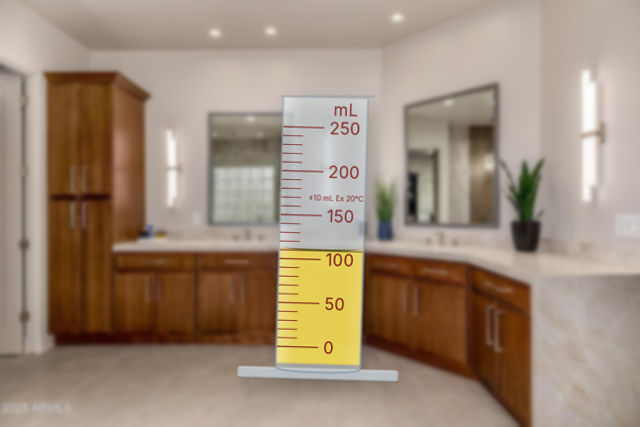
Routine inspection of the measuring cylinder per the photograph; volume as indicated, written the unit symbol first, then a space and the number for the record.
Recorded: mL 110
